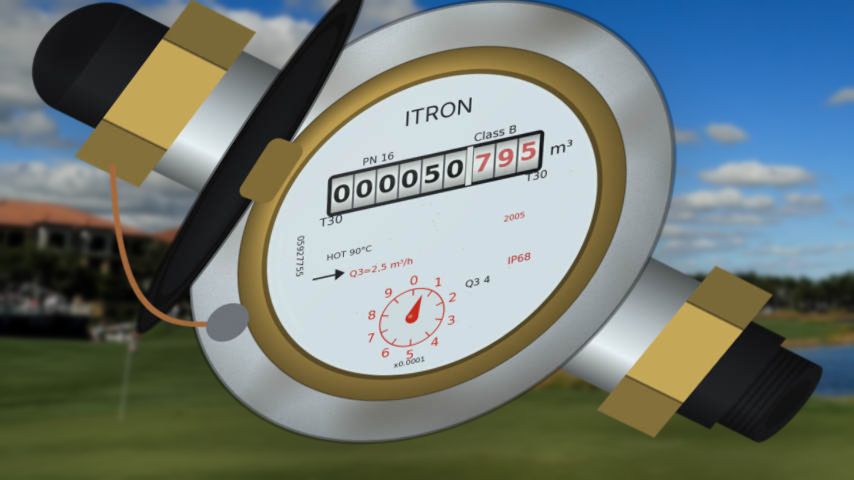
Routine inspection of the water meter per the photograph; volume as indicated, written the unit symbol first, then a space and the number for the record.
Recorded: m³ 50.7950
